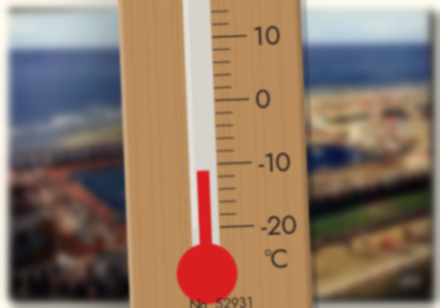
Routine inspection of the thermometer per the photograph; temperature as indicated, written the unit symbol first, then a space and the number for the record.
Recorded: °C -11
